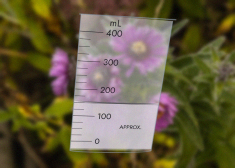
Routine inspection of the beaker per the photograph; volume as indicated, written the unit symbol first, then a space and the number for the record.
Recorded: mL 150
